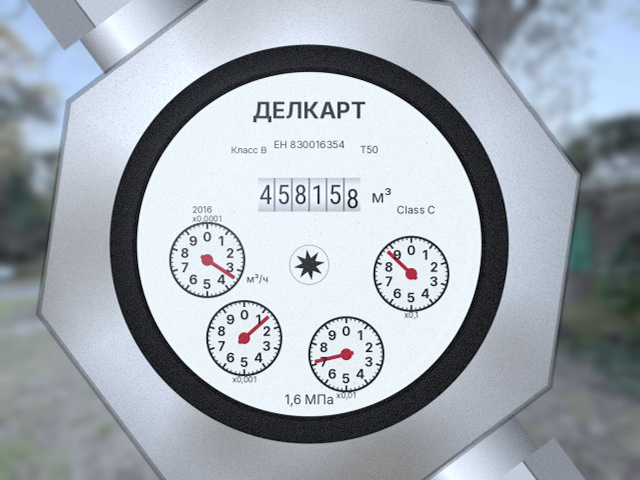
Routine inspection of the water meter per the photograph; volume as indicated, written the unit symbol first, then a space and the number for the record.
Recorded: m³ 458157.8713
